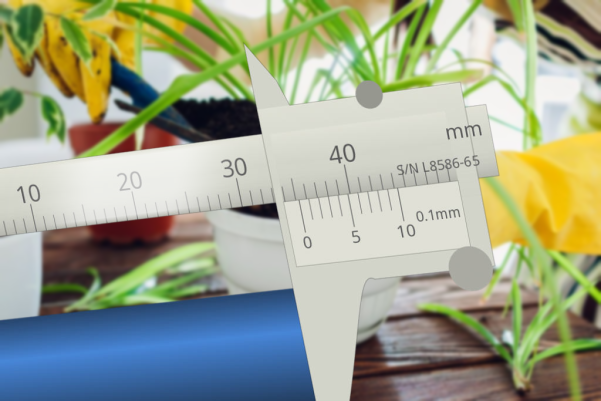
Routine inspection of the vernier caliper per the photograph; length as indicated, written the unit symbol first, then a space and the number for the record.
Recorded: mm 35.3
